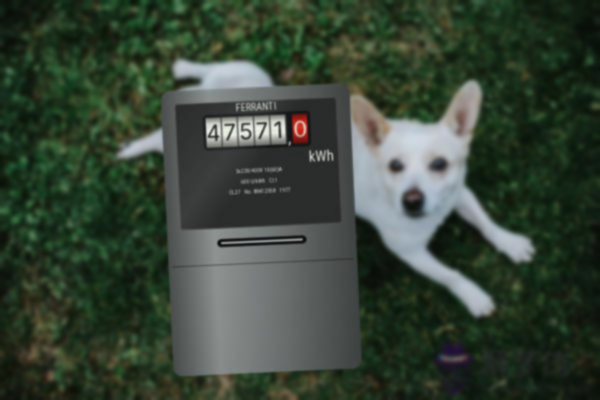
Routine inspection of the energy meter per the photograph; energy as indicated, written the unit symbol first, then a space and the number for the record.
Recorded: kWh 47571.0
